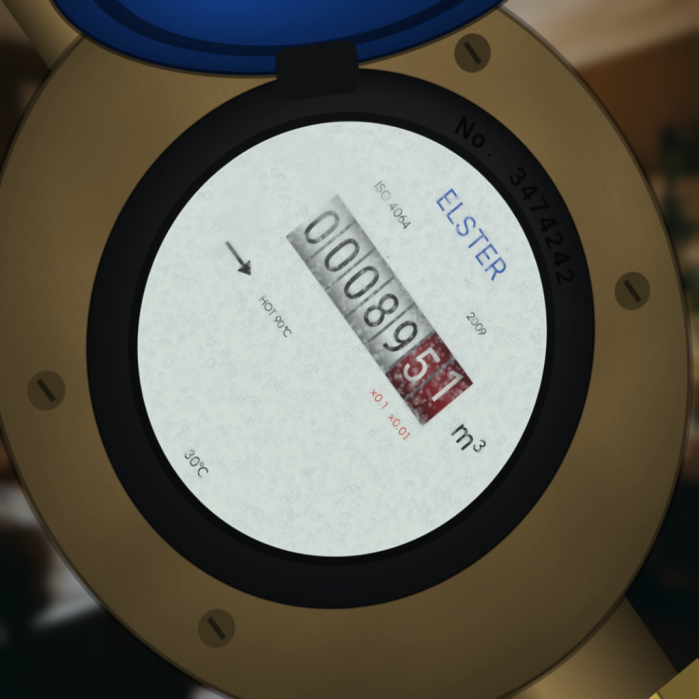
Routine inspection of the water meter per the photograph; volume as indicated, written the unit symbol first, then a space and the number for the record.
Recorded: m³ 89.51
